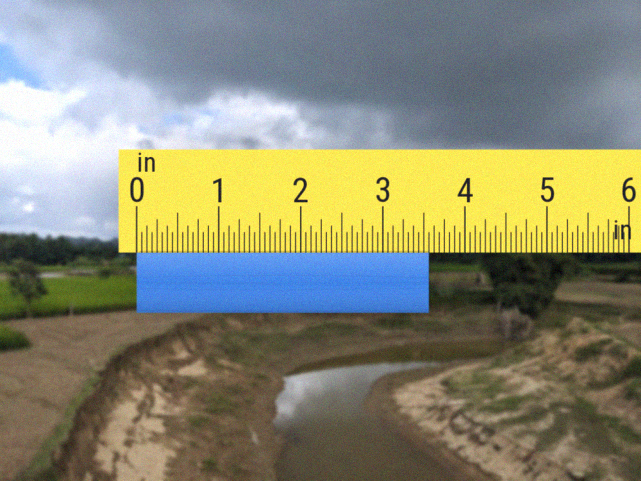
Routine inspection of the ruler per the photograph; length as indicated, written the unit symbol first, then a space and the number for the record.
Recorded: in 3.5625
